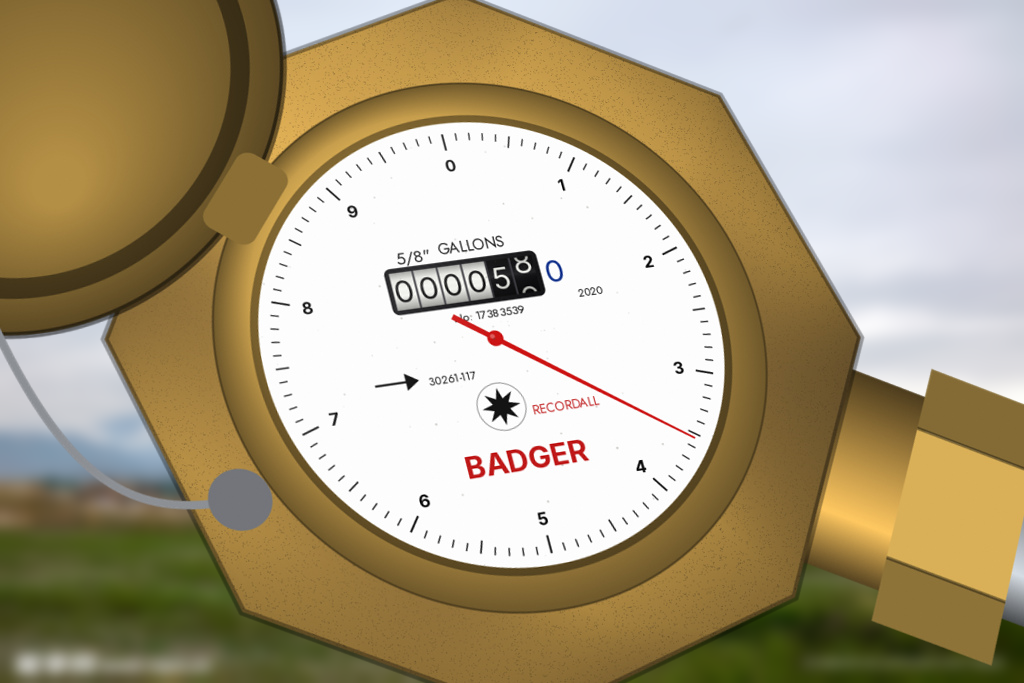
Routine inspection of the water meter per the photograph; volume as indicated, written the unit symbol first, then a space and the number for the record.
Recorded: gal 583.5
